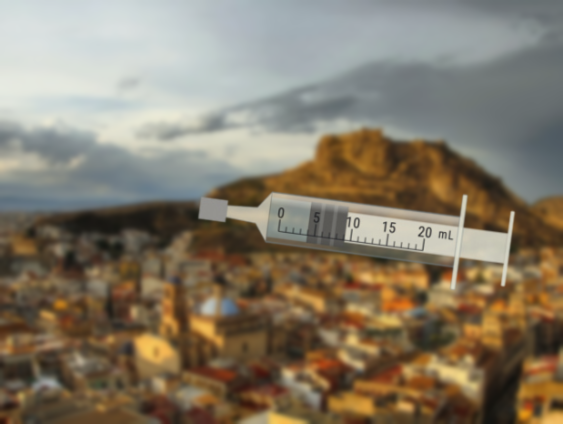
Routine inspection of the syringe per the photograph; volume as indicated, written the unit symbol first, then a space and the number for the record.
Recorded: mL 4
